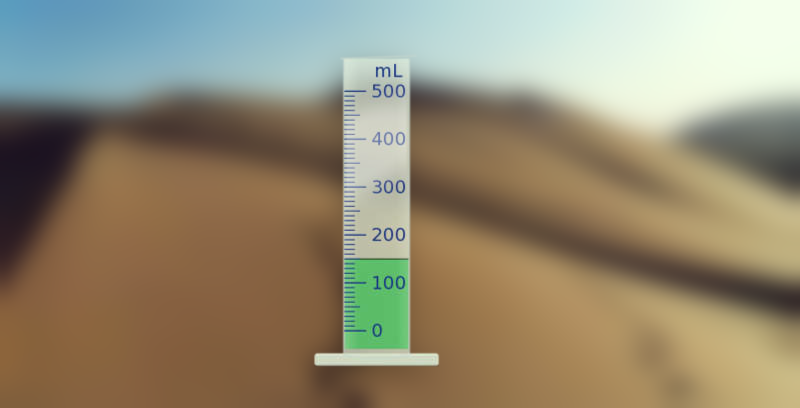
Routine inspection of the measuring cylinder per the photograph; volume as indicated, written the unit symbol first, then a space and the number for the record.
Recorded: mL 150
